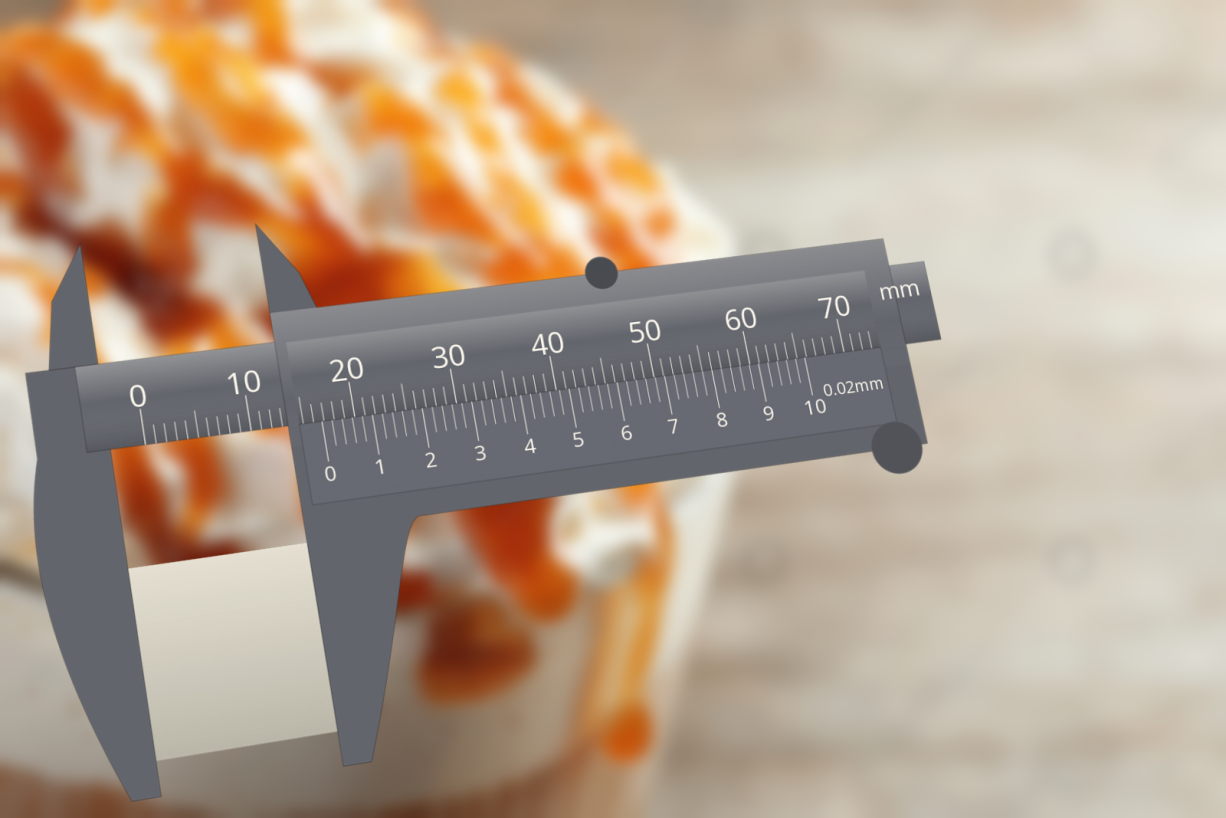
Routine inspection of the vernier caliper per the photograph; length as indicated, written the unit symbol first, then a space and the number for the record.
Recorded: mm 16.8
